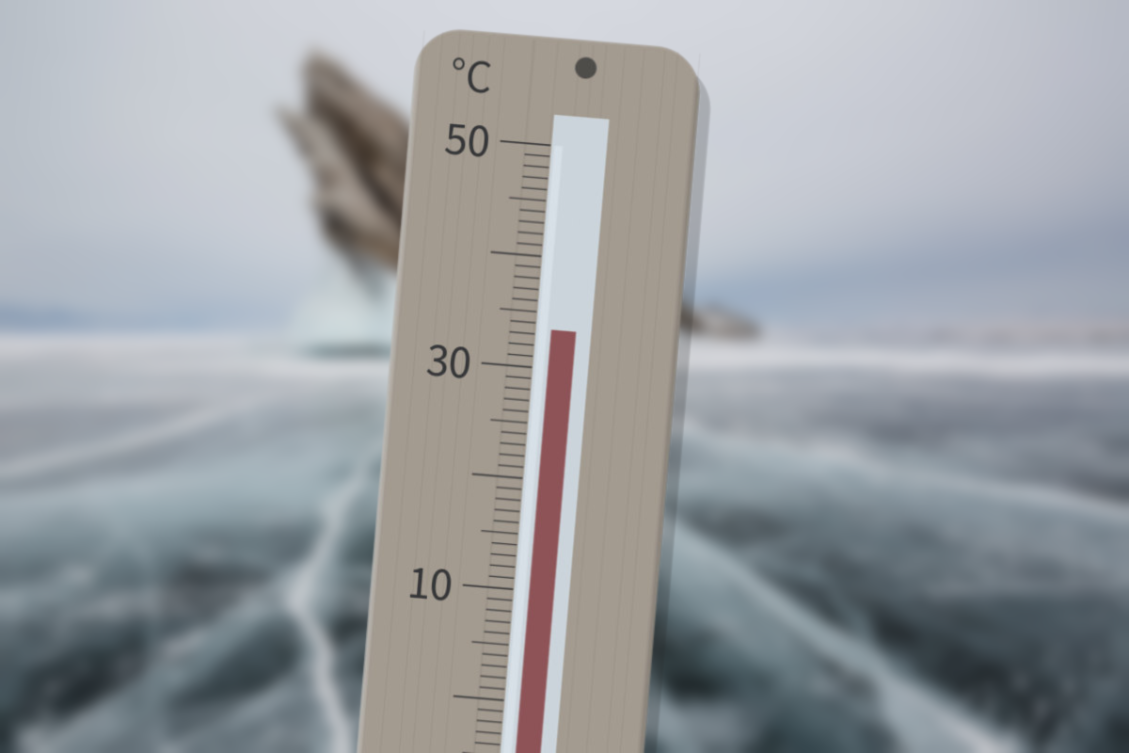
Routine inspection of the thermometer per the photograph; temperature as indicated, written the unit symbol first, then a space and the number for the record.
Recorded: °C 33.5
